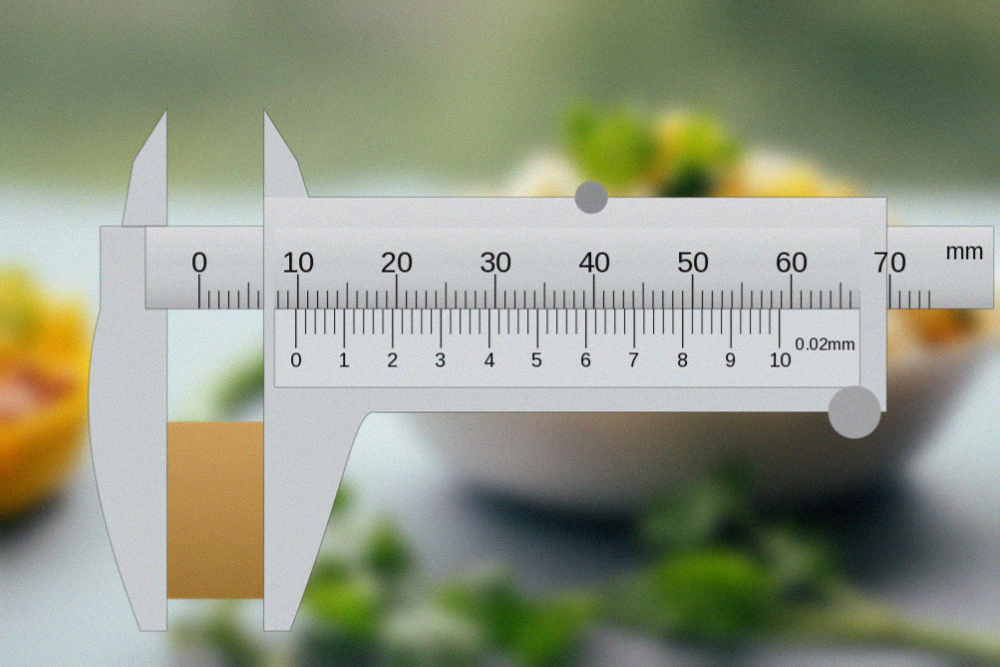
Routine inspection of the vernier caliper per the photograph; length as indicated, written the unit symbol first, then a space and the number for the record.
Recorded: mm 9.8
